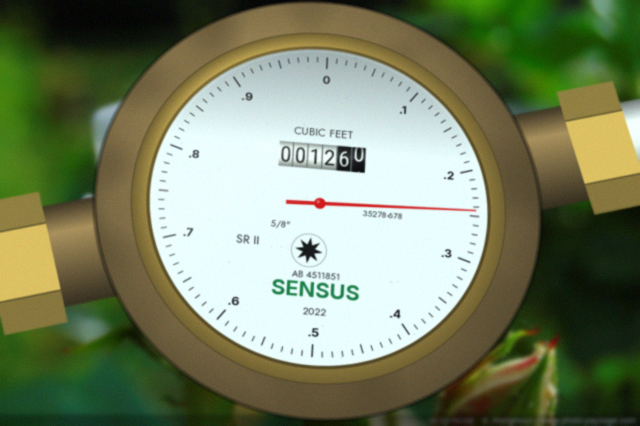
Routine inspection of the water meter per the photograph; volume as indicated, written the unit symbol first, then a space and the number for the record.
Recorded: ft³ 1260.24
